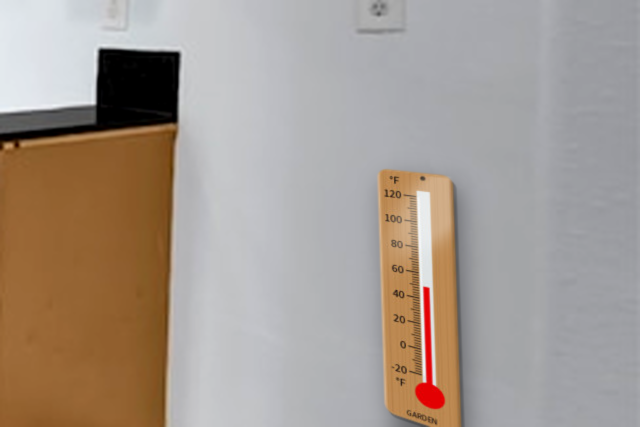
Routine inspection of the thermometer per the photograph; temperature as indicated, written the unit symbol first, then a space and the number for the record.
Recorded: °F 50
